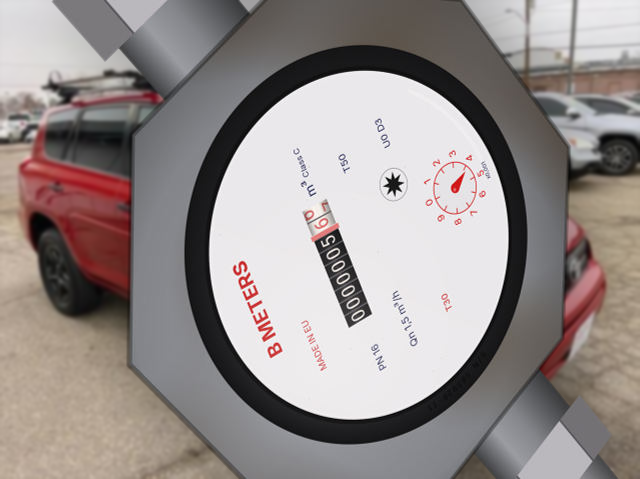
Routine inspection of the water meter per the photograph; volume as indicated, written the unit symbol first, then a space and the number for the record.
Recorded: m³ 5.664
